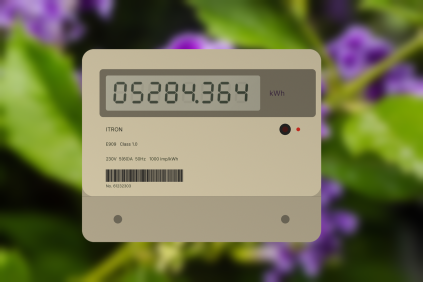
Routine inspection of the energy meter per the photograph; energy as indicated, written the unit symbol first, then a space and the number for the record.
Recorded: kWh 5284.364
